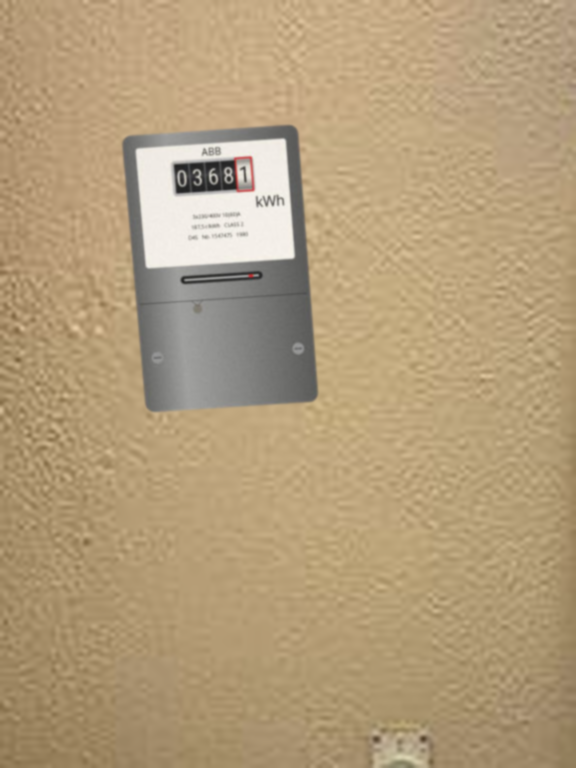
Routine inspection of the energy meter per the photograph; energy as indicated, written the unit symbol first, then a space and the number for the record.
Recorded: kWh 368.1
